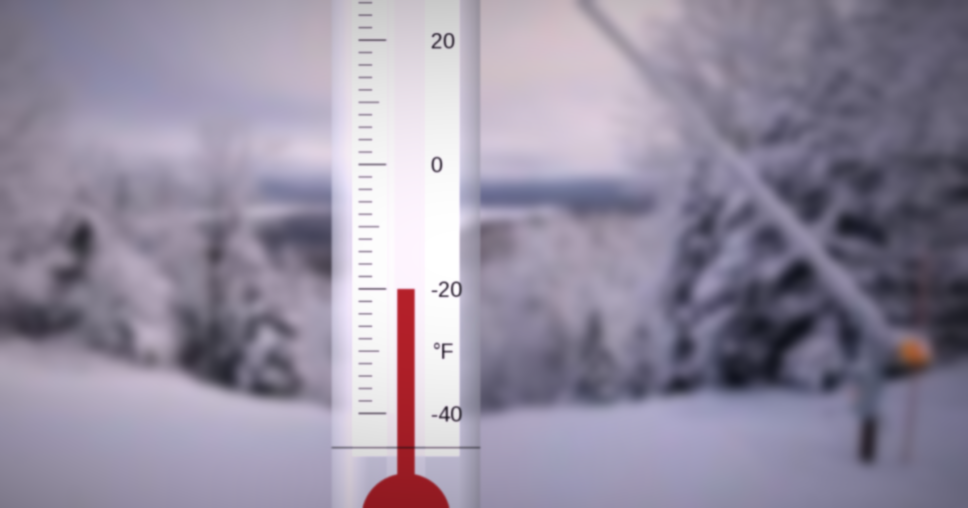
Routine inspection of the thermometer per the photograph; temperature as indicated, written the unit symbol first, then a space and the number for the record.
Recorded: °F -20
